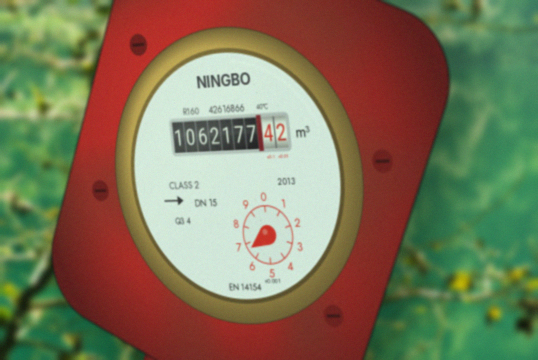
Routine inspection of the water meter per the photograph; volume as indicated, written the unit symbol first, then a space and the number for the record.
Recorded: m³ 1062177.426
